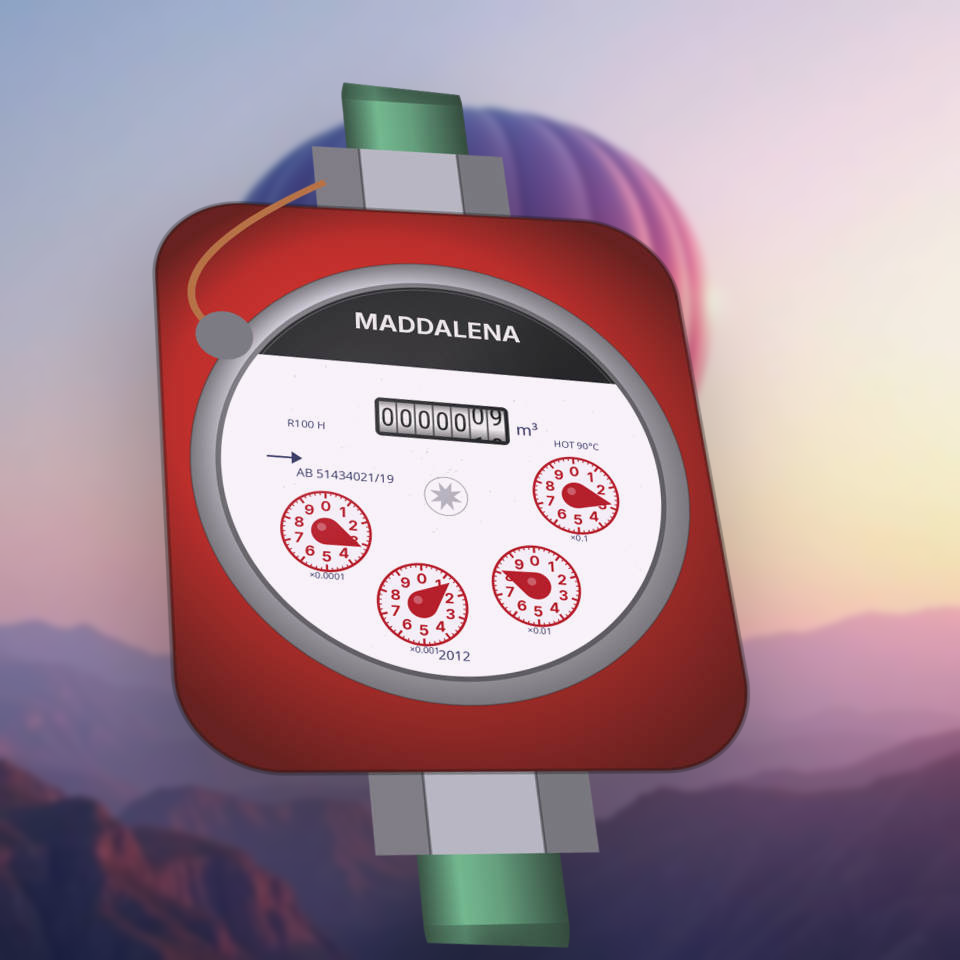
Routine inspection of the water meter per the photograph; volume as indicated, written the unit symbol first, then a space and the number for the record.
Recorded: m³ 9.2813
